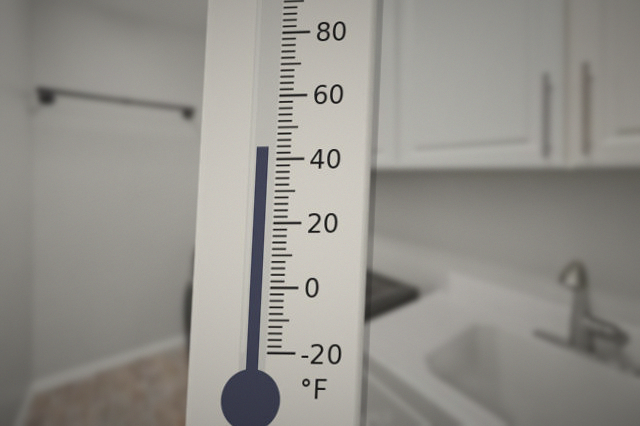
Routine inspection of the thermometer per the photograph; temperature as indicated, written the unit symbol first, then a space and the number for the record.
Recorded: °F 44
